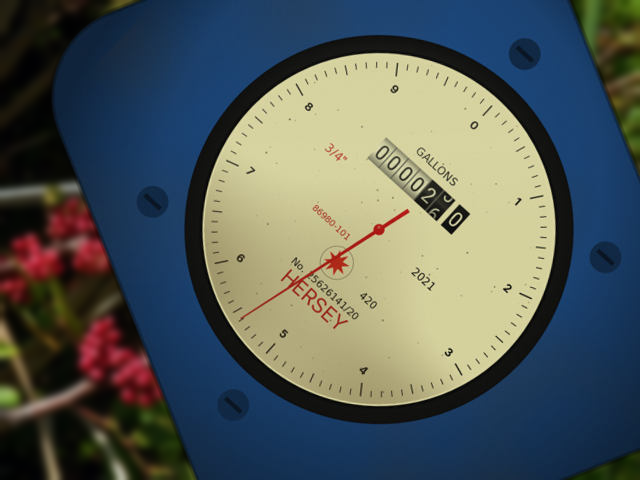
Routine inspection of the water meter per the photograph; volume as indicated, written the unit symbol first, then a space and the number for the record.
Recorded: gal 255.4
